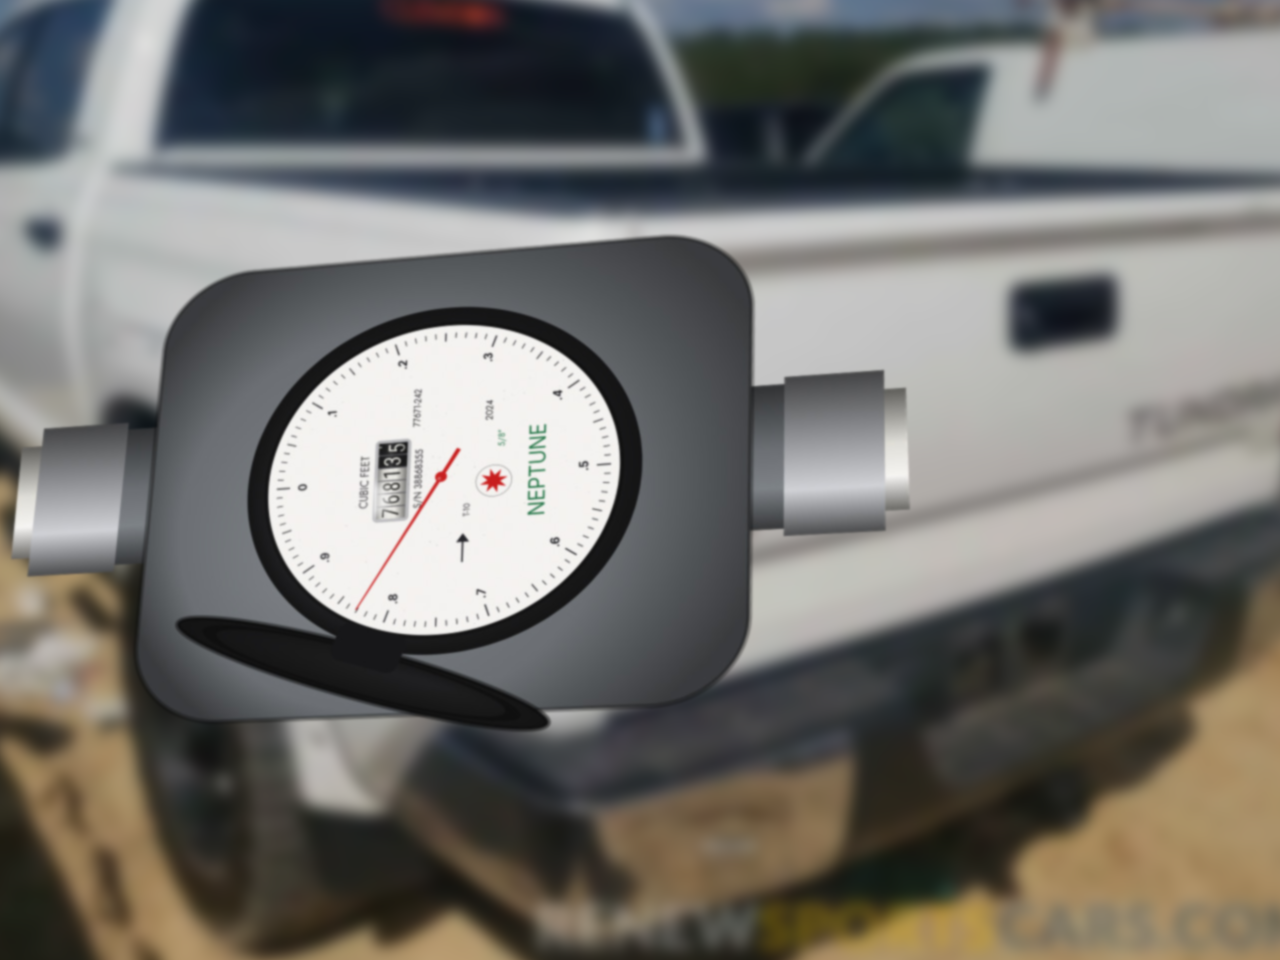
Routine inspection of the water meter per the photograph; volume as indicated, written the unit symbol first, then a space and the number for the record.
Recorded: ft³ 768134.83
